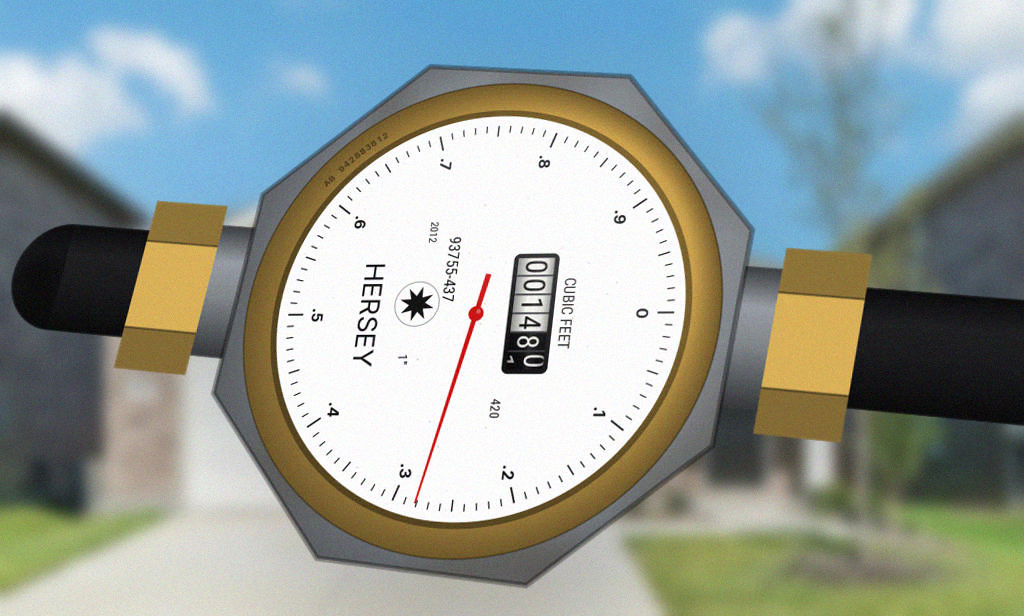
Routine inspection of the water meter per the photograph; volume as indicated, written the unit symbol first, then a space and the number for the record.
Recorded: ft³ 1480.28
